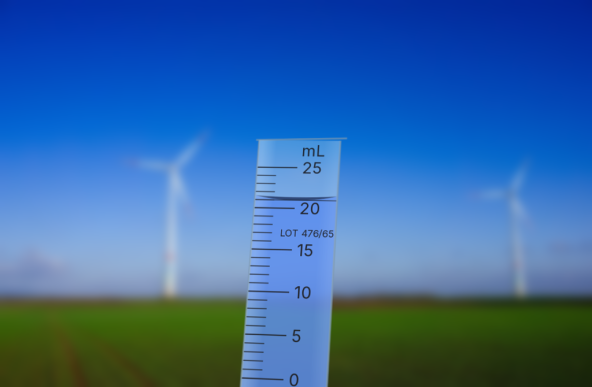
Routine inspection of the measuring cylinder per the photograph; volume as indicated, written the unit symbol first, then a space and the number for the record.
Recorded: mL 21
